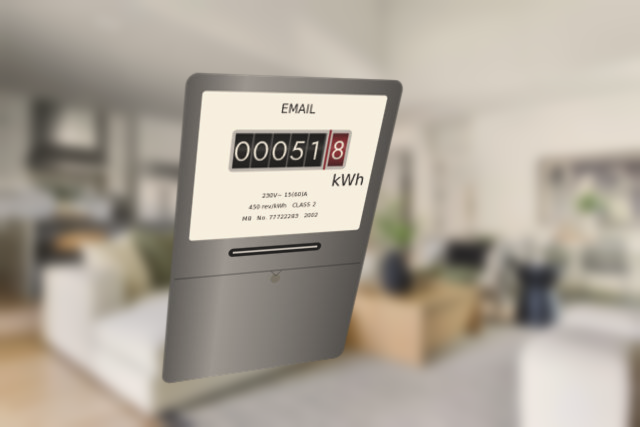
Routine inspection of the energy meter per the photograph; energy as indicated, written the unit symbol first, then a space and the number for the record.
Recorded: kWh 51.8
